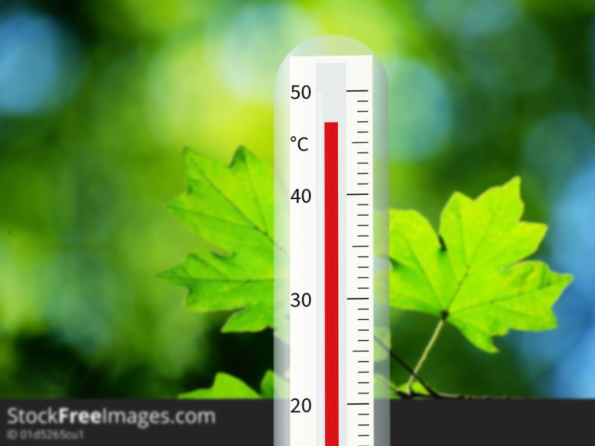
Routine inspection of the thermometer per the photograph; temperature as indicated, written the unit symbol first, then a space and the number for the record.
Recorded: °C 47
